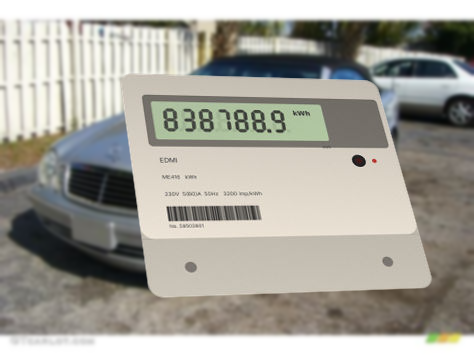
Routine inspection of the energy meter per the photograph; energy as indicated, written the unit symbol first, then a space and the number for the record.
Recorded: kWh 838788.9
